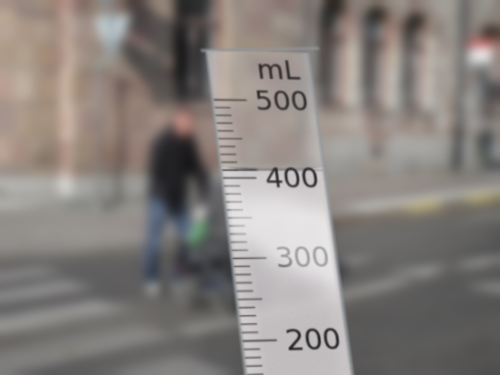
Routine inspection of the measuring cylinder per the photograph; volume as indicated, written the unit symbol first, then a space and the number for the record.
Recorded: mL 410
